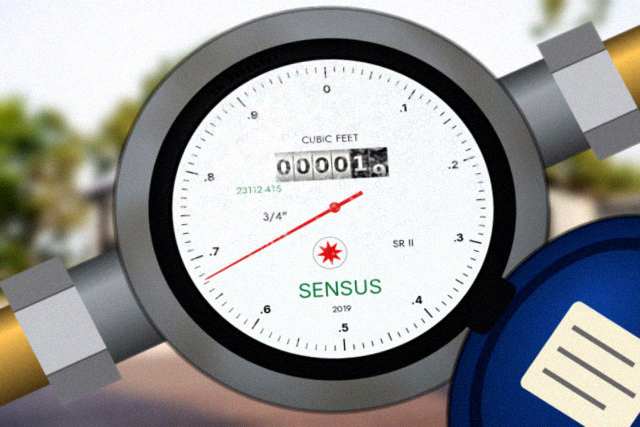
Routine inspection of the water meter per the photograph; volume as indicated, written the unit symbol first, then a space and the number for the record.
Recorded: ft³ 18.67
